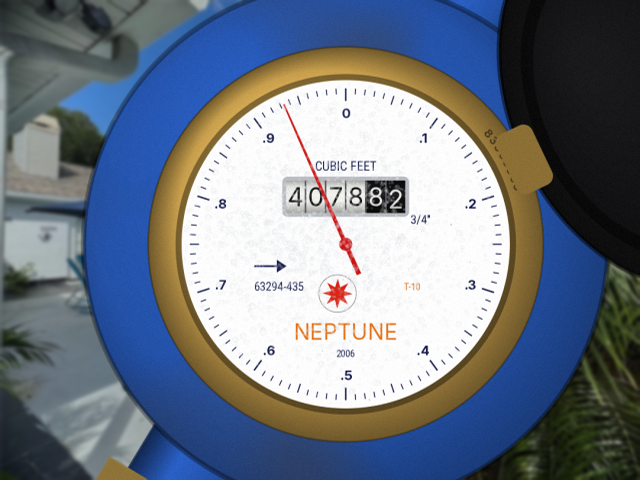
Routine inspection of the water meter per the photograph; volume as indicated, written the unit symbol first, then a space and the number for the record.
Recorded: ft³ 407881.93
